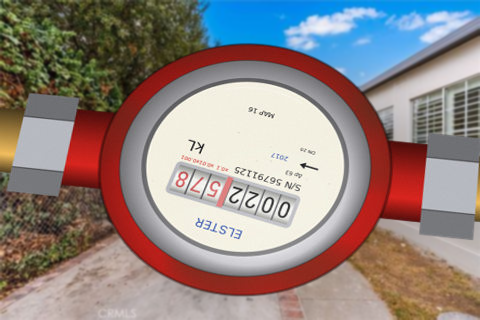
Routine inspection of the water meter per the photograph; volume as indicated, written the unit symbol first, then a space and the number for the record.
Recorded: kL 22.578
